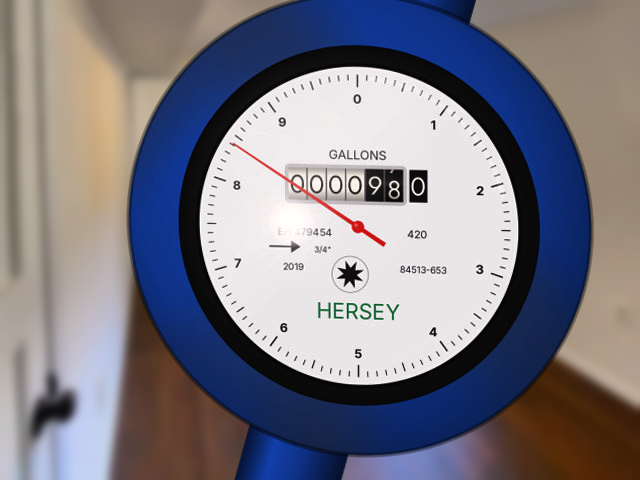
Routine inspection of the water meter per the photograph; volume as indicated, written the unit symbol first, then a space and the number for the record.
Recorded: gal 978.4
